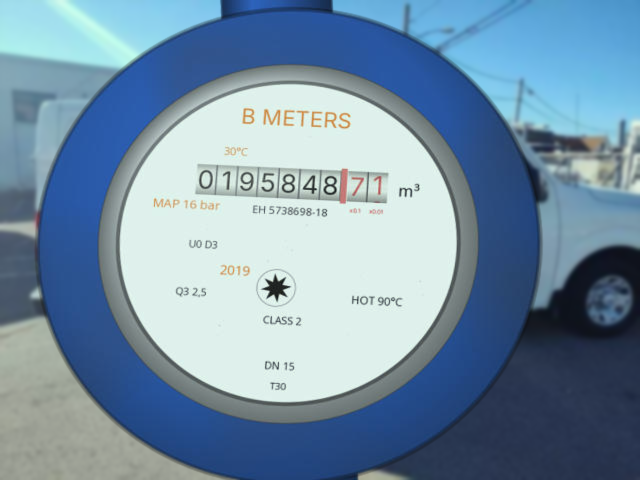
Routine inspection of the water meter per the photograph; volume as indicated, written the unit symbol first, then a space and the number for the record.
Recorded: m³ 195848.71
